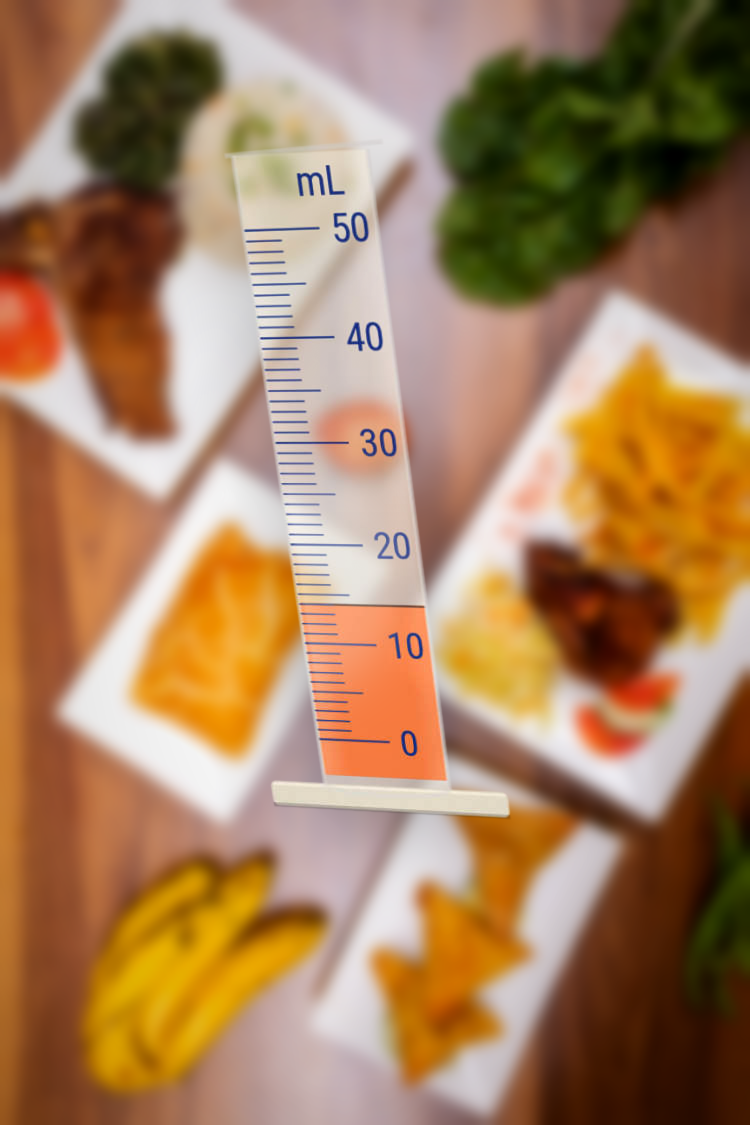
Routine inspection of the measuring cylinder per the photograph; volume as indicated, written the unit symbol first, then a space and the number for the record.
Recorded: mL 14
